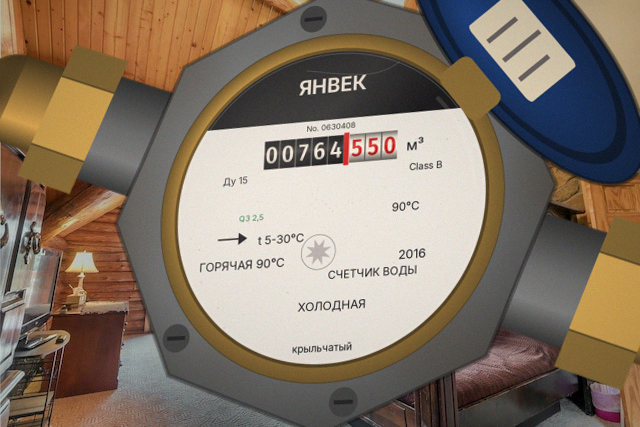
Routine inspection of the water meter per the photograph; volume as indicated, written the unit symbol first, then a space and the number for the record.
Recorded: m³ 764.550
